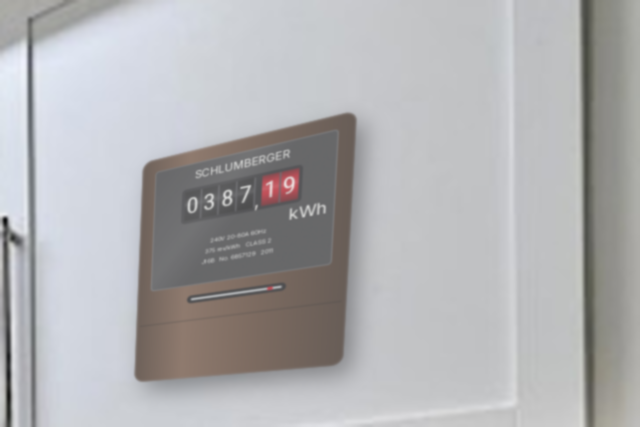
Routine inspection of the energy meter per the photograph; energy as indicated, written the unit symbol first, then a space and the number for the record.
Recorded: kWh 387.19
